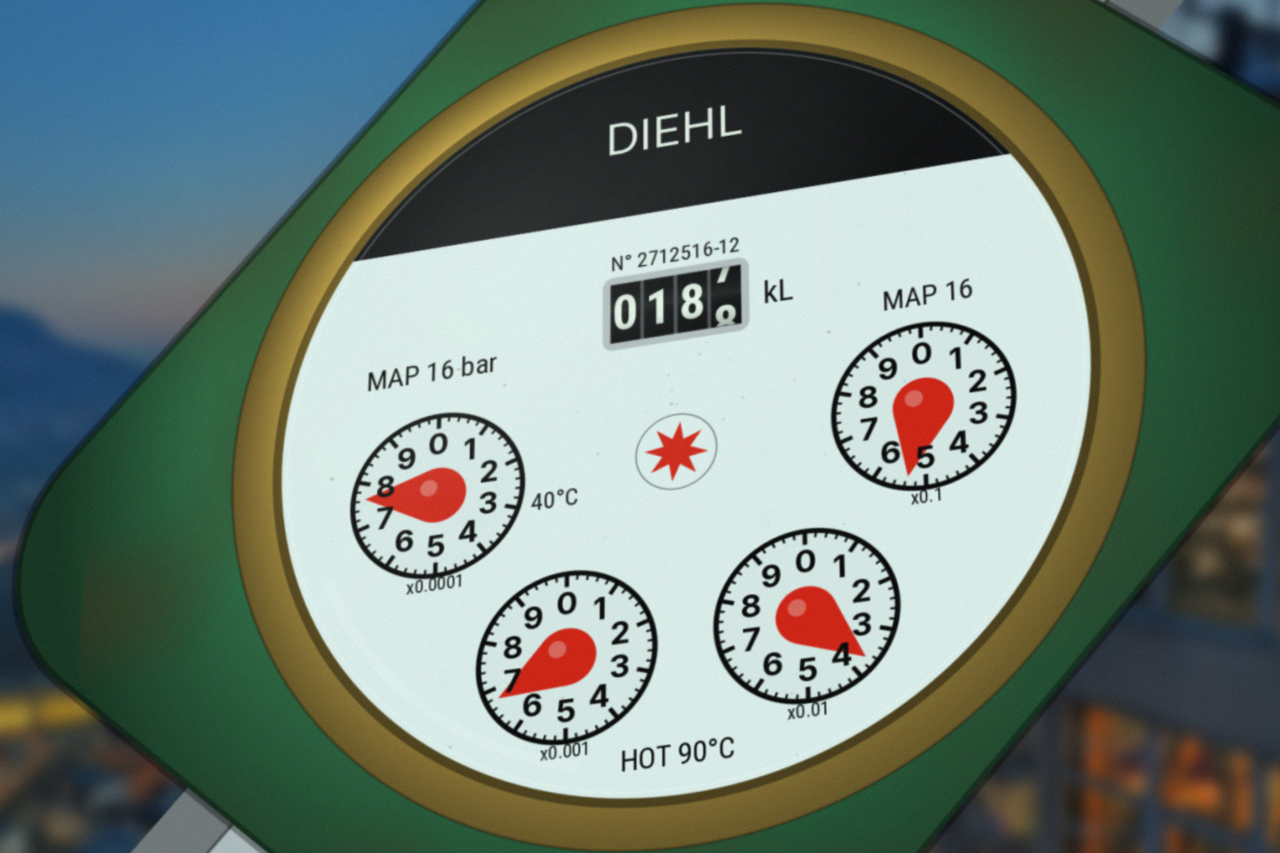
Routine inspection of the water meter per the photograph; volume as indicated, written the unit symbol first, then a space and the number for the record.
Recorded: kL 187.5367
